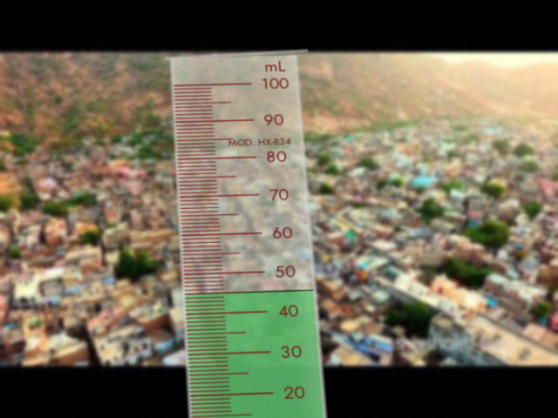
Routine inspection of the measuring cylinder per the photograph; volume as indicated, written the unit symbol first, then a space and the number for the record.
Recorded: mL 45
